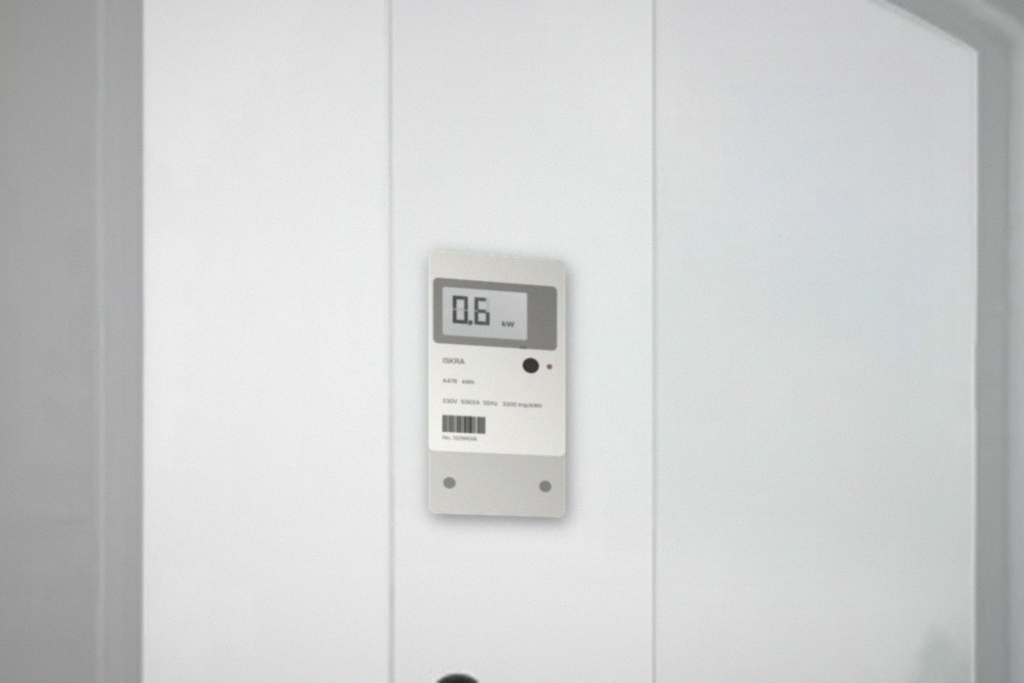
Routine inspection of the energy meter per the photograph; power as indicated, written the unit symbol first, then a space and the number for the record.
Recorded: kW 0.6
